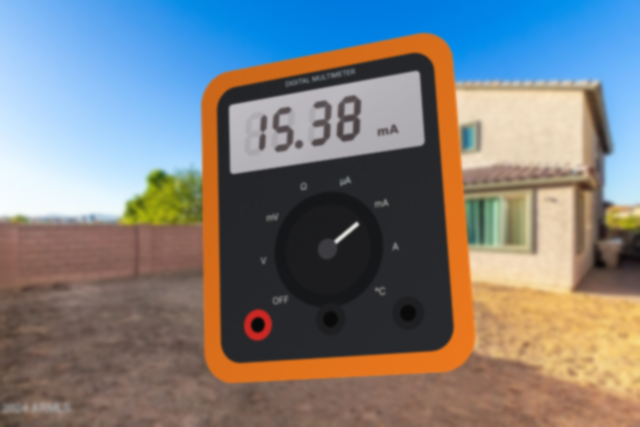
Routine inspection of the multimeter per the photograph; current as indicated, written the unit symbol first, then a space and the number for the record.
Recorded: mA 15.38
